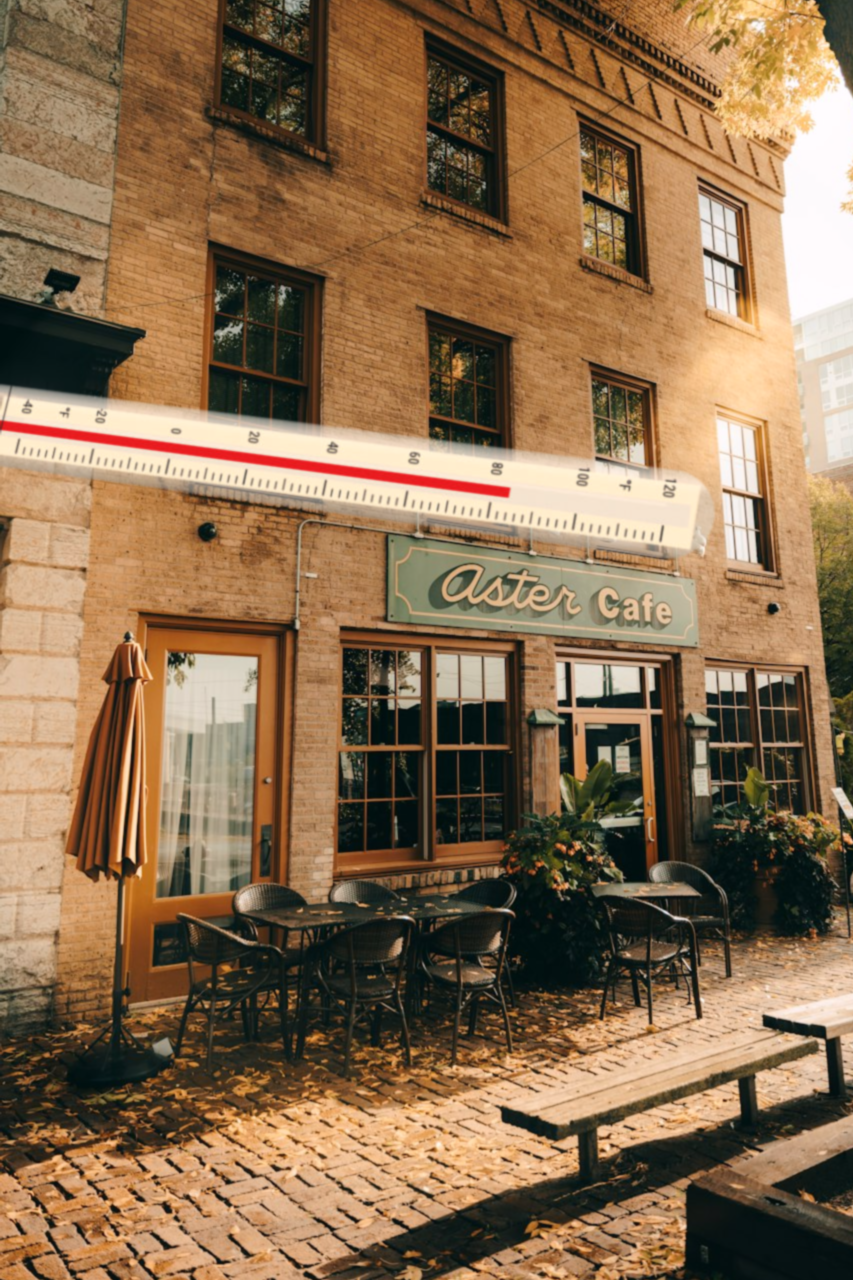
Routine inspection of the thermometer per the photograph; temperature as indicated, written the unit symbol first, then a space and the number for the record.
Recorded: °F 84
